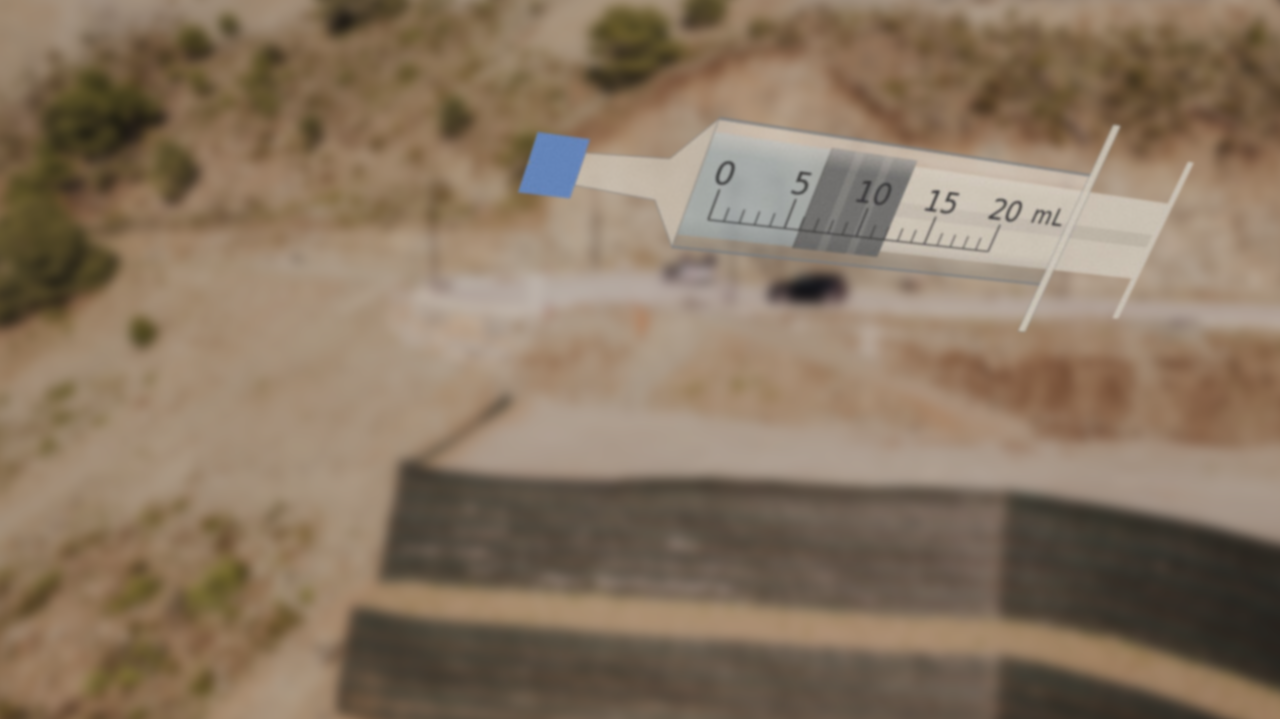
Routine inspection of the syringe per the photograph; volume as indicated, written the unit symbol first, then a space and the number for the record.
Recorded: mL 6
